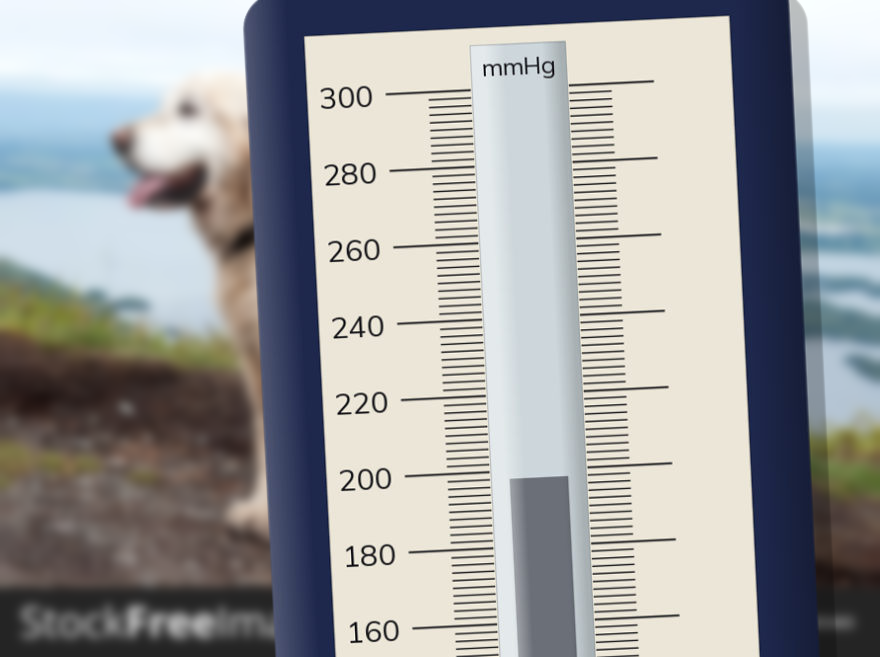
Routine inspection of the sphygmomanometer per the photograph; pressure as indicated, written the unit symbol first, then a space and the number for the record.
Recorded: mmHg 198
